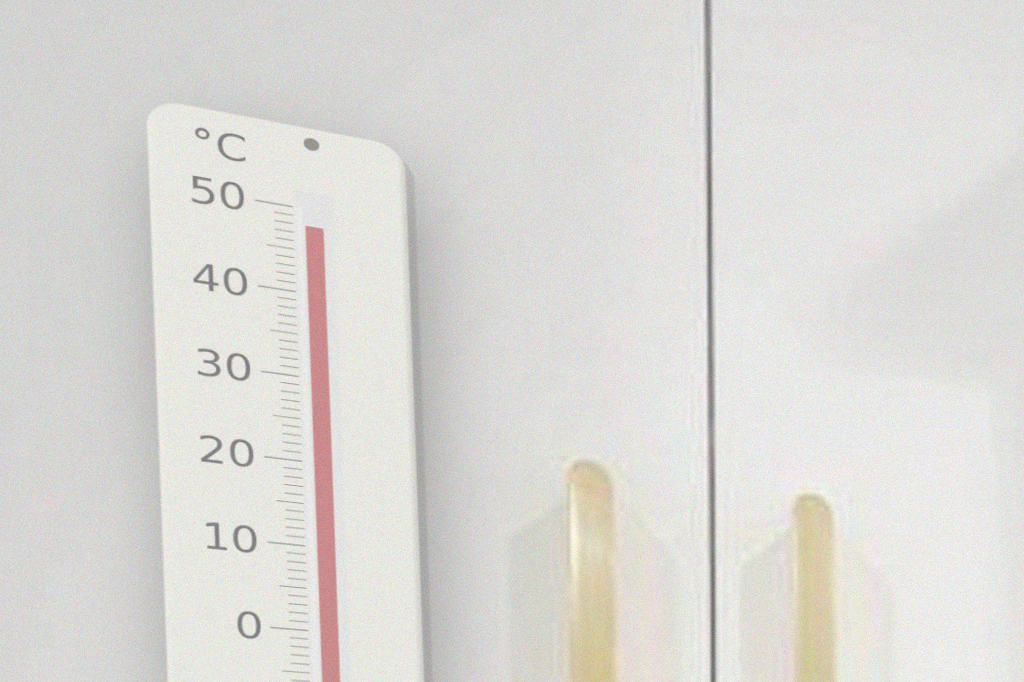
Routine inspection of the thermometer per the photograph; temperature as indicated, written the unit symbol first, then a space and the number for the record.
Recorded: °C 48
